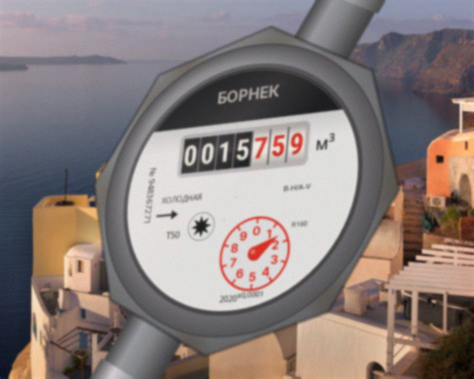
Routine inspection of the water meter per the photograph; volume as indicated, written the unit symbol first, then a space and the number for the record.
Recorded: m³ 15.7591
